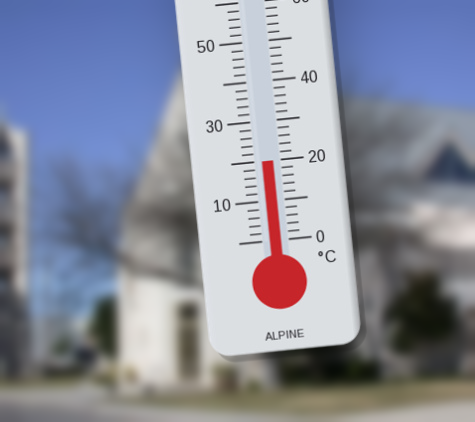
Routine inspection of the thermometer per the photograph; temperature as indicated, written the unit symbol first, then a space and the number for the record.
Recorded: °C 20
